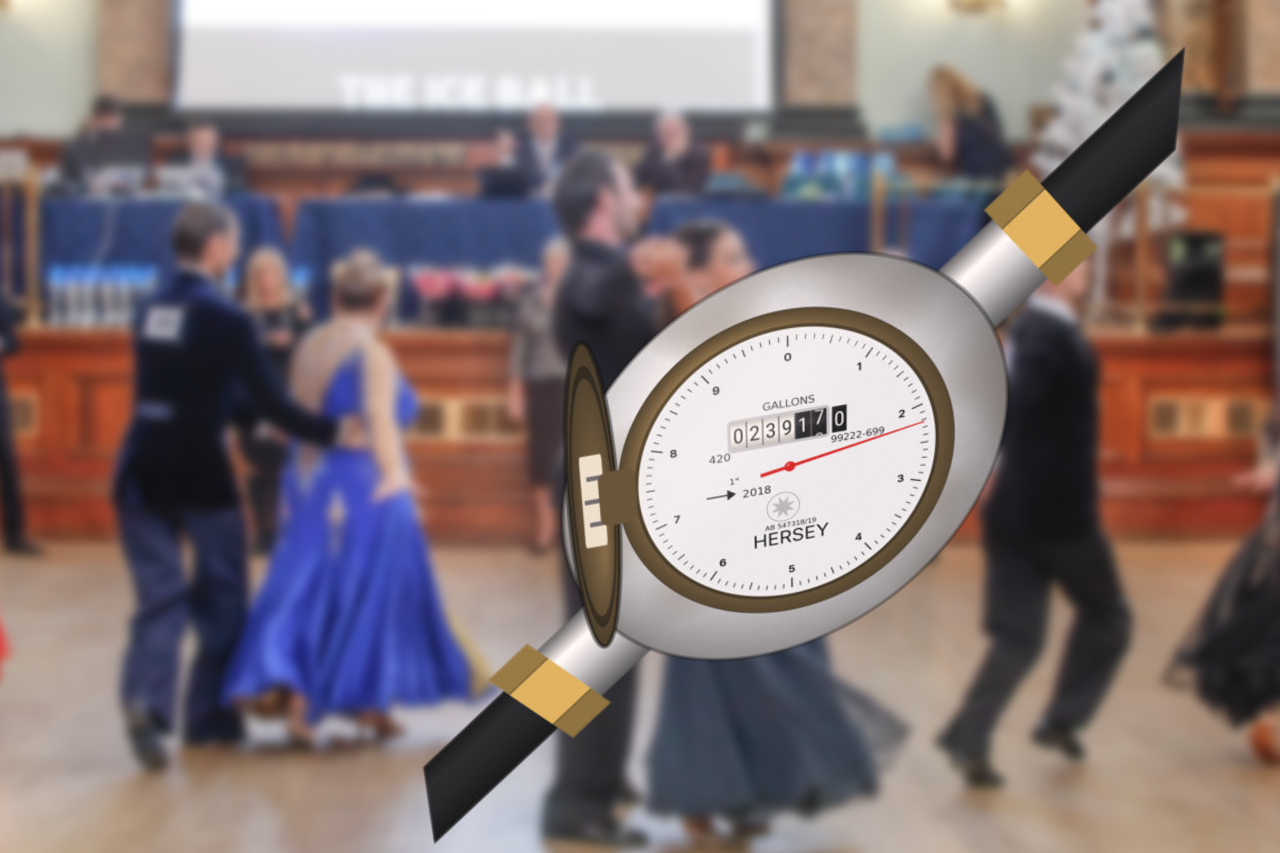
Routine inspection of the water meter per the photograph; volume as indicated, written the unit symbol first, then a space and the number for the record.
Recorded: gal 239172.2
